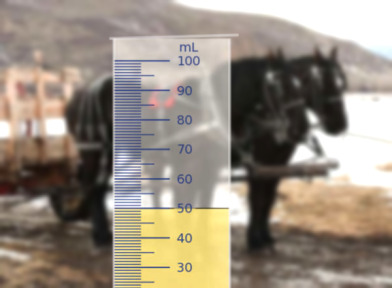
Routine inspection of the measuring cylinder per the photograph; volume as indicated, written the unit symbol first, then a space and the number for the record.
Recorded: mL 50
